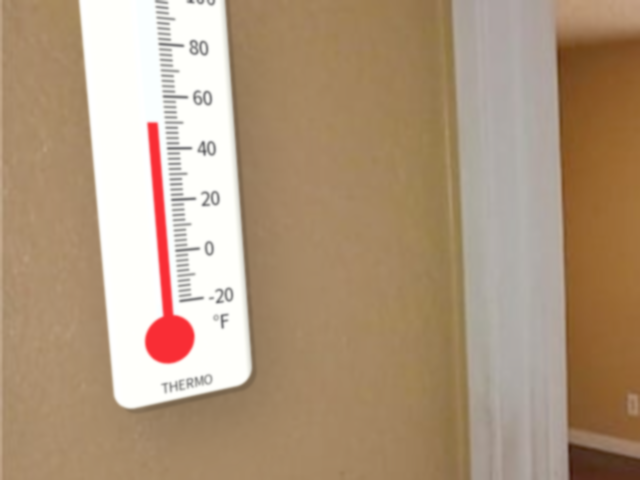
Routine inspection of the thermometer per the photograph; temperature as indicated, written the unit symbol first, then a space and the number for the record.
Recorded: °F 50
